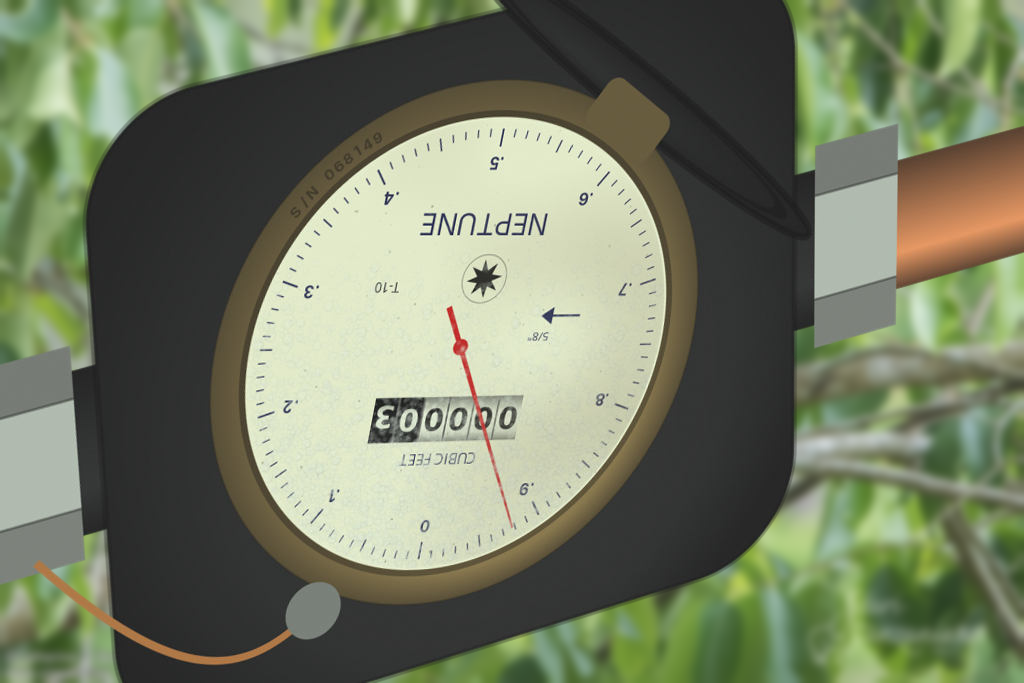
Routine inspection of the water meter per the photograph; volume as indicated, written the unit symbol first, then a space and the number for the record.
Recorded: ft³ 2.92
